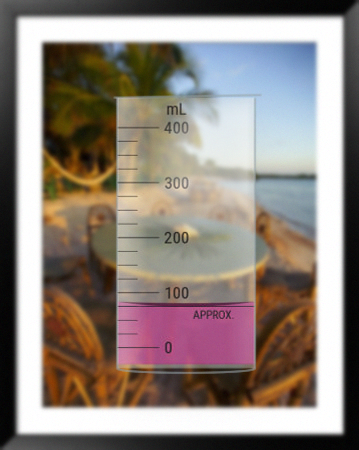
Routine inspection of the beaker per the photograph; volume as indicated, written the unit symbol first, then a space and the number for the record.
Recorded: mL 75
